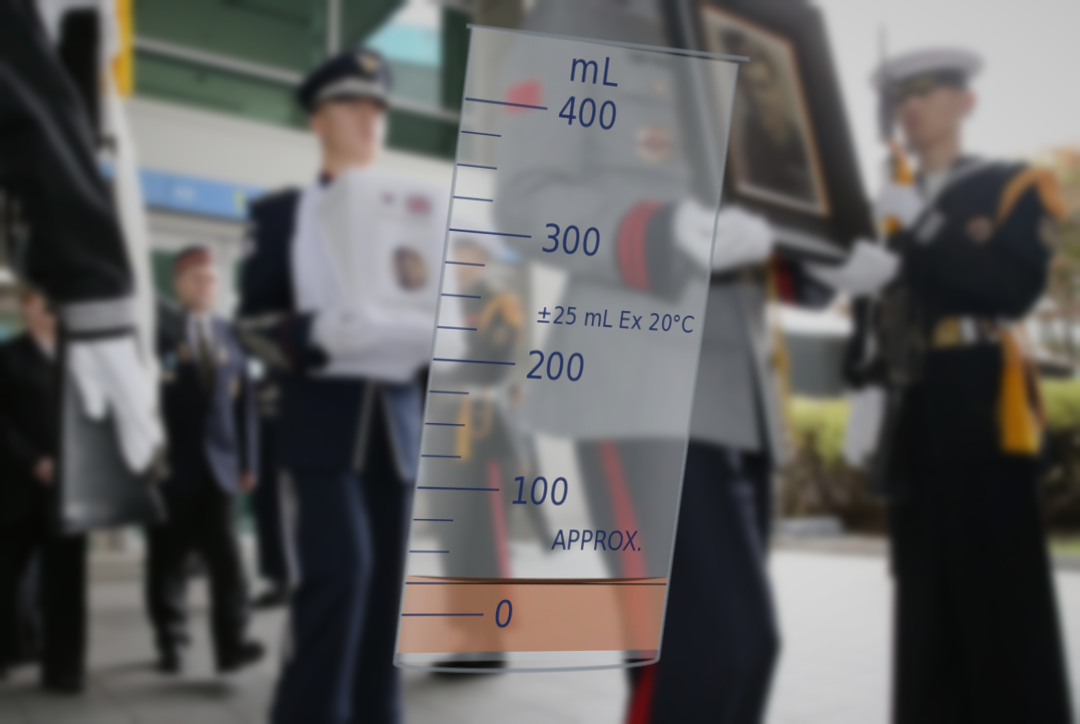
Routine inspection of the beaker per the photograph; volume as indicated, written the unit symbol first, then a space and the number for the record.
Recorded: mL 25
